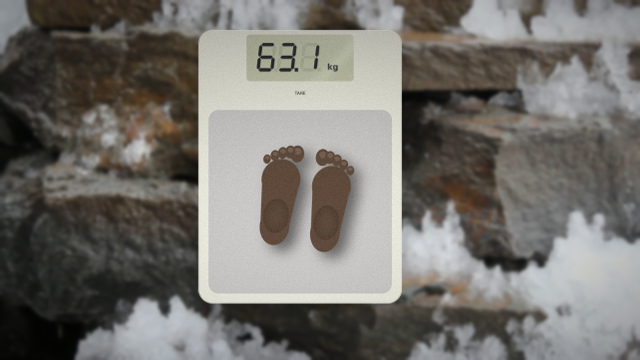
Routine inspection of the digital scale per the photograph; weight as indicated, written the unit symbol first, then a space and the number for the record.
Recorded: kg 63.1
